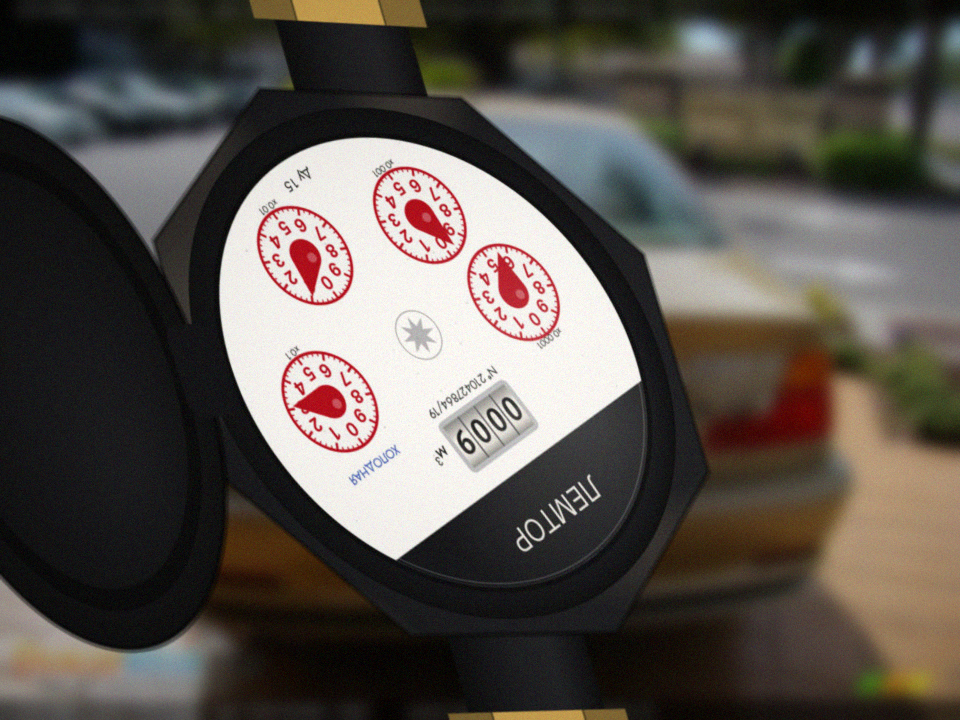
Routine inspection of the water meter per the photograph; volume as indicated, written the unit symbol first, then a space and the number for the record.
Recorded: m³ 9.3095
